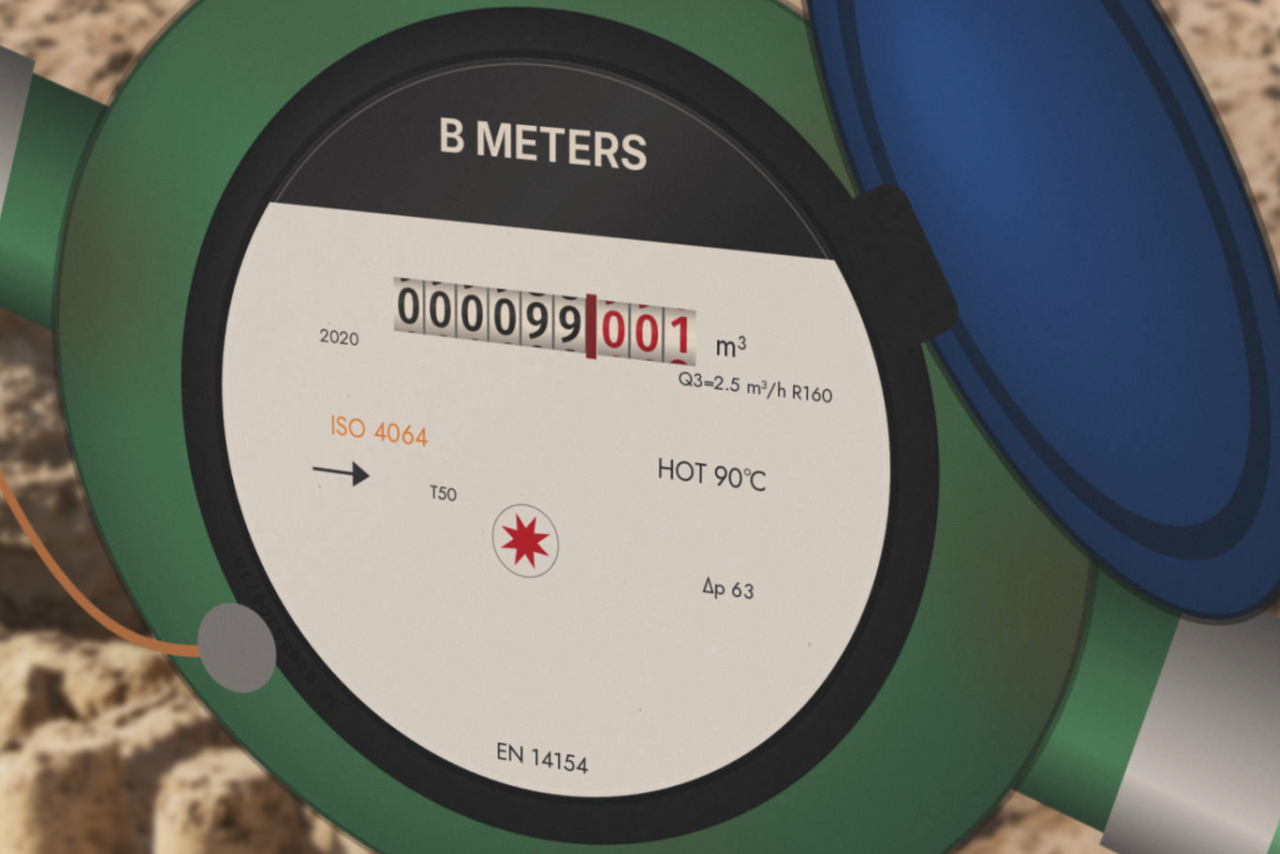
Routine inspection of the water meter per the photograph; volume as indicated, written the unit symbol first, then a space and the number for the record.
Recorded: m³ 99.001
